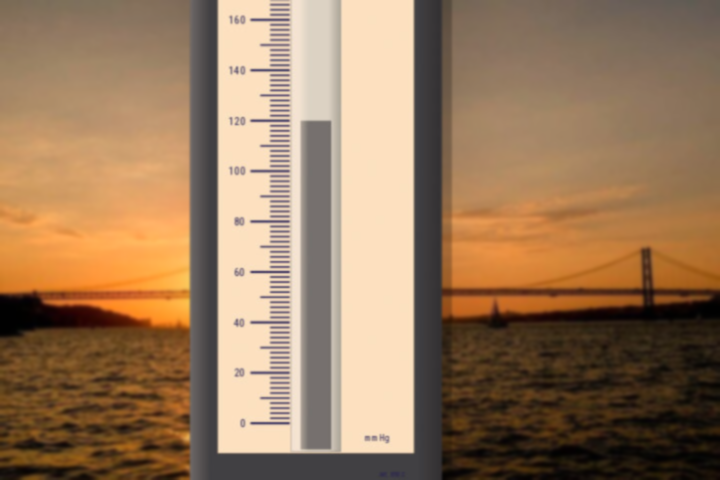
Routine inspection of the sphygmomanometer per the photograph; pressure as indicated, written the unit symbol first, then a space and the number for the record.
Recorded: mmHg 120
